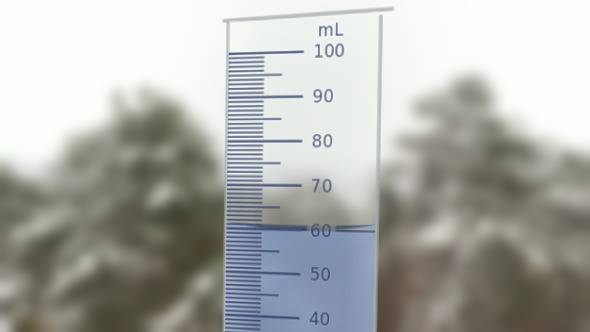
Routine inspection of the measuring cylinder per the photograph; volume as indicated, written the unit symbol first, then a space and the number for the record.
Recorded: mL 60
